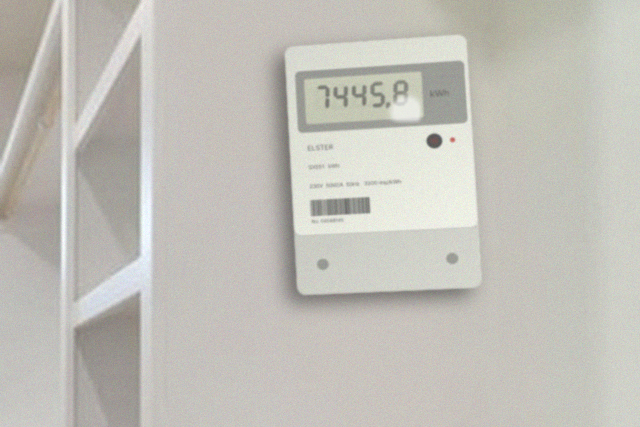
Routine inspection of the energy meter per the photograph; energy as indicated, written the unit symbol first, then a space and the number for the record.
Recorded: kWh 7445.8
